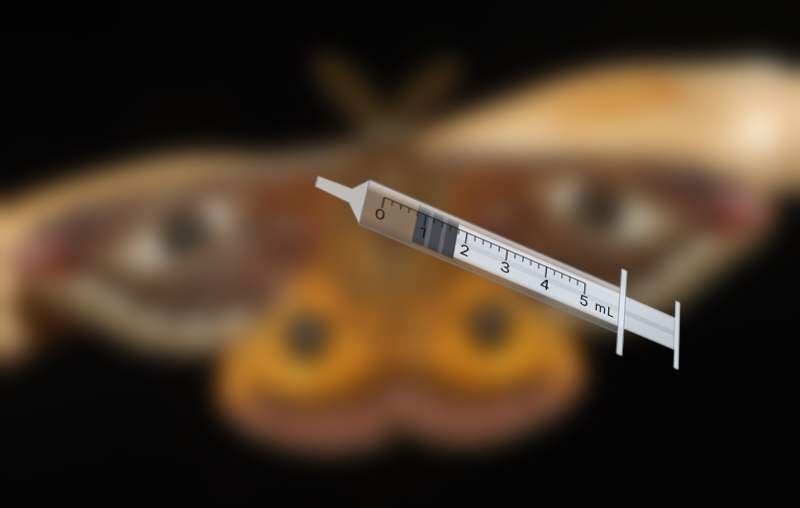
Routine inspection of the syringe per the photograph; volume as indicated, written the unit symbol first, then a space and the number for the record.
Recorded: mL 0.8
